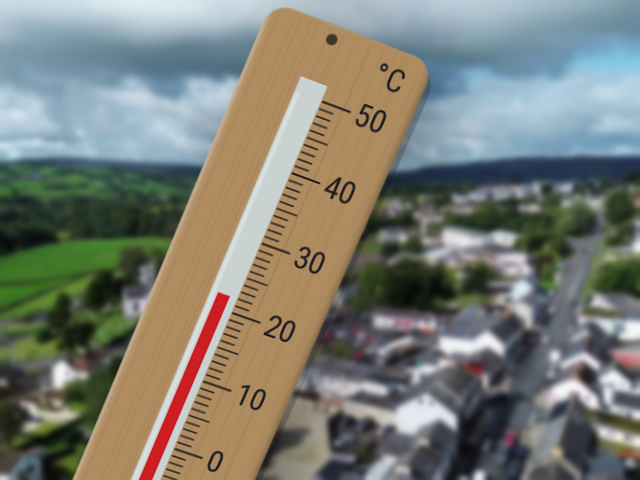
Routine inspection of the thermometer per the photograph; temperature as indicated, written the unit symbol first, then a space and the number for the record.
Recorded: °C 22
